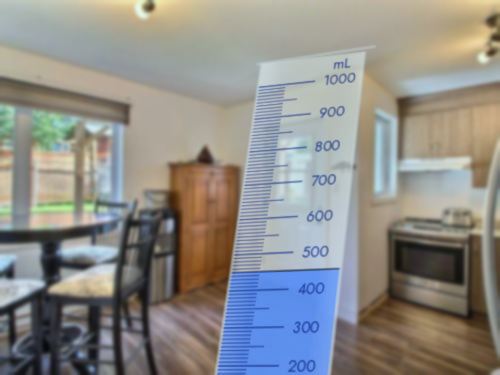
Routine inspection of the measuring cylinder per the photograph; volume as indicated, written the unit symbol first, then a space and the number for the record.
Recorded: mL 450
